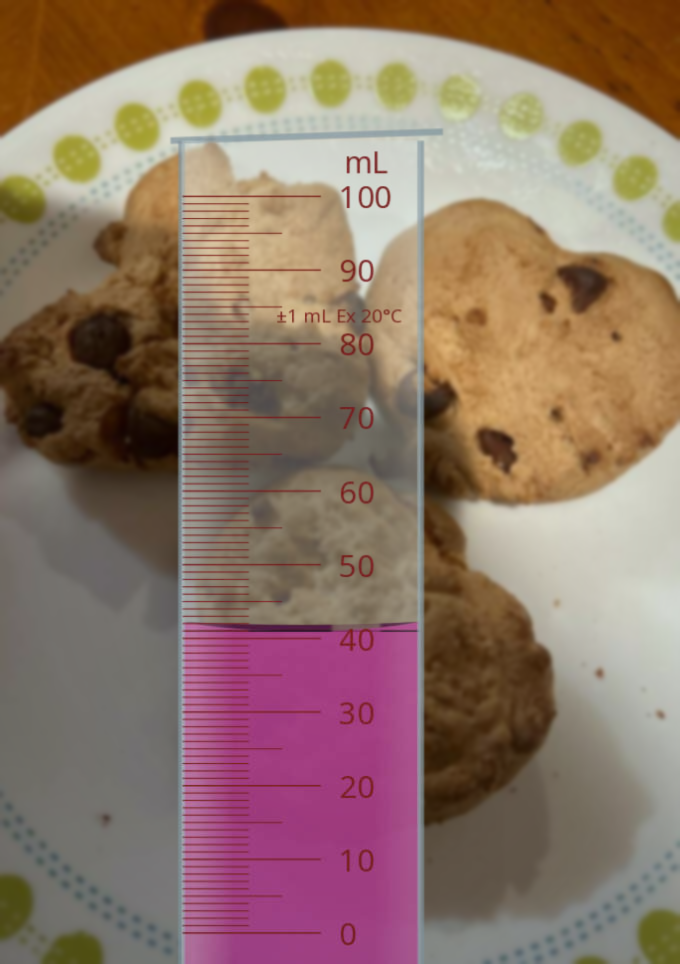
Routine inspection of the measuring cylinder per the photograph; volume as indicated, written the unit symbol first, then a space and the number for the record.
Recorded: mL 41
